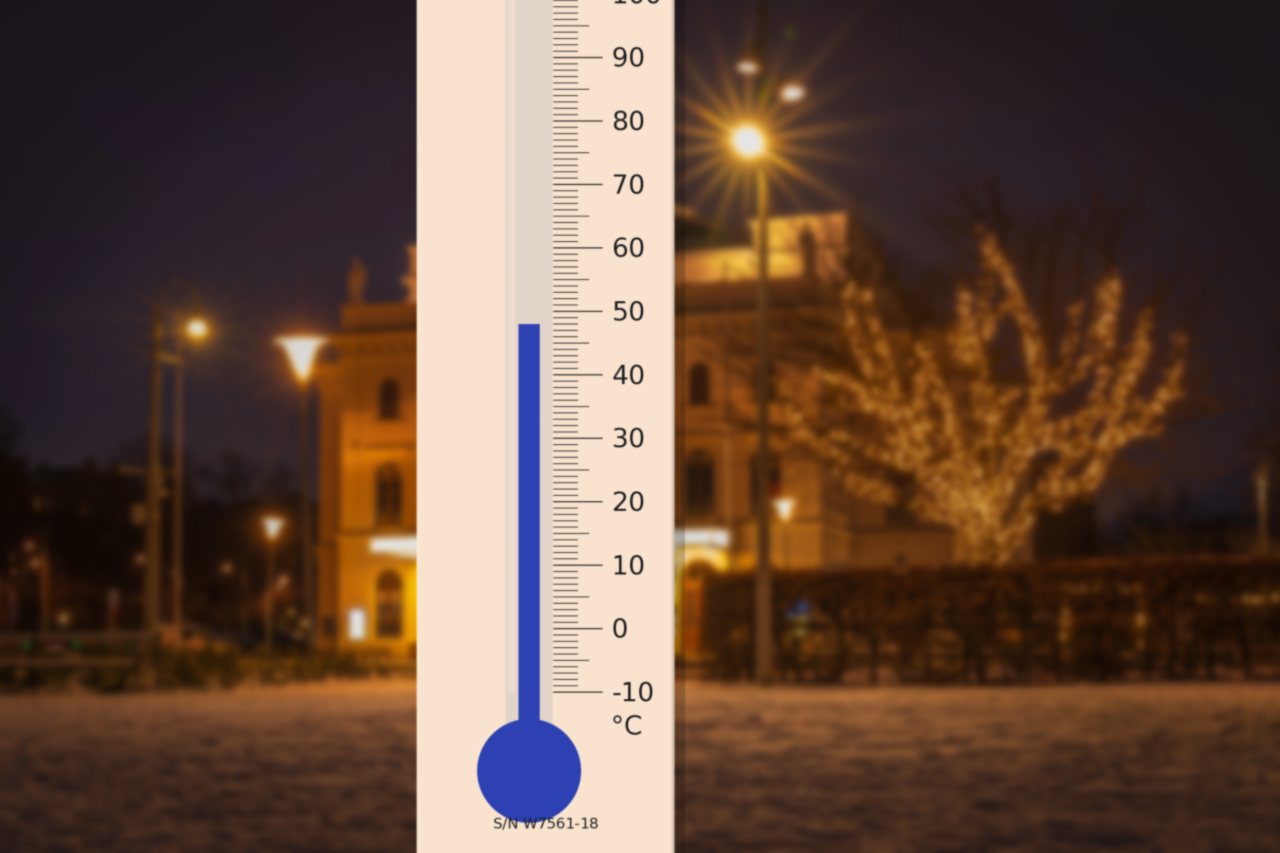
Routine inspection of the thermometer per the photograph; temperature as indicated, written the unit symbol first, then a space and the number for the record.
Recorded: °C 48
